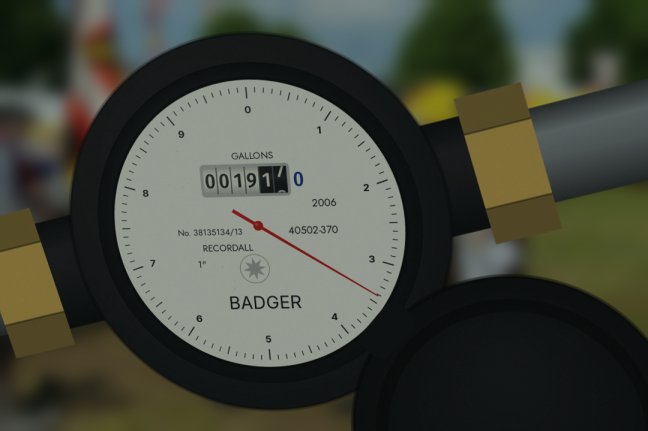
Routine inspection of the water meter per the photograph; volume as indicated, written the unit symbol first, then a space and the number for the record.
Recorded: gal 19173.4
